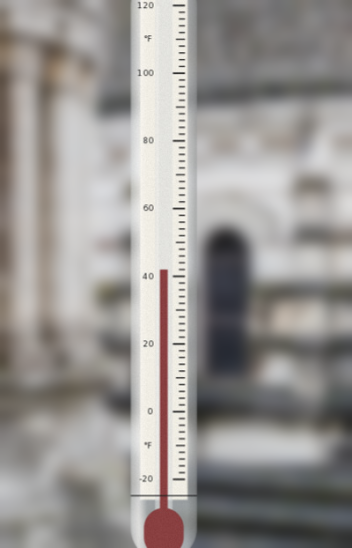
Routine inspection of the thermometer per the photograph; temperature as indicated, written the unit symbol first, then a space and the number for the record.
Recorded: °F 42
